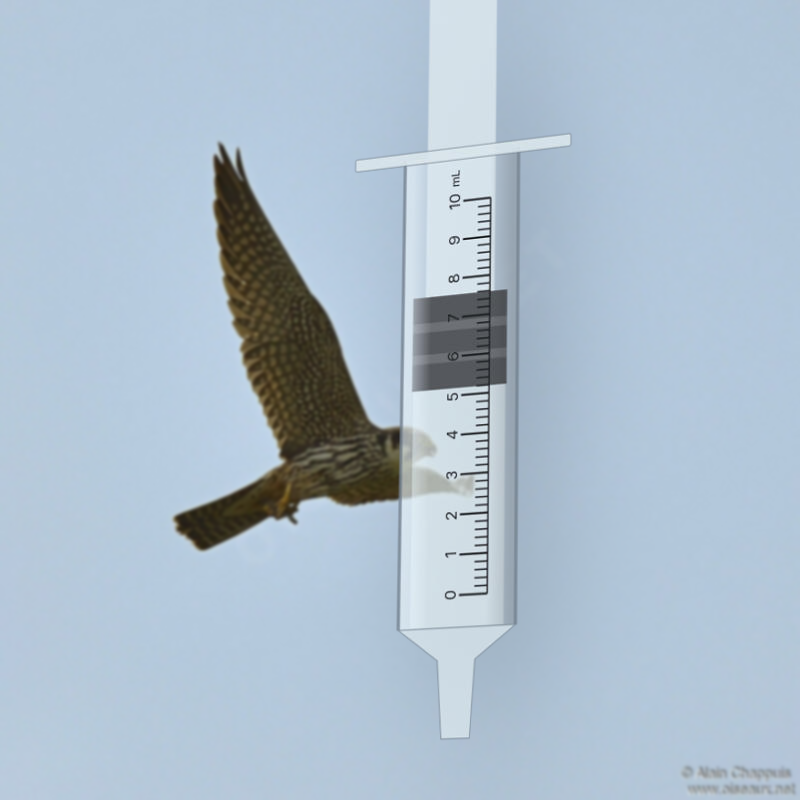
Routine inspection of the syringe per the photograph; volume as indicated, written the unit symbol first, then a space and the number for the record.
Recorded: mL 5.2
